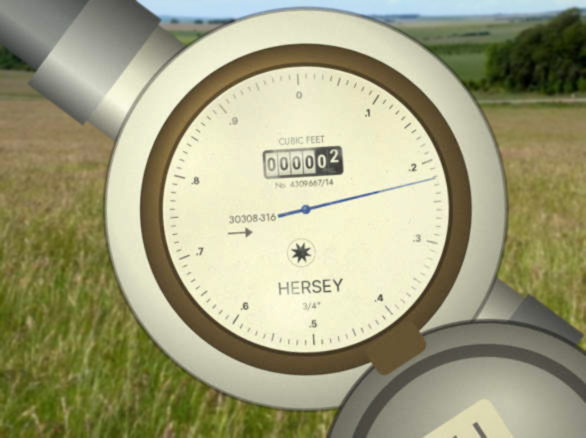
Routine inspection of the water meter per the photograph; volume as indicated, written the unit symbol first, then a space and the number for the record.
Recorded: ft³ 2.22
